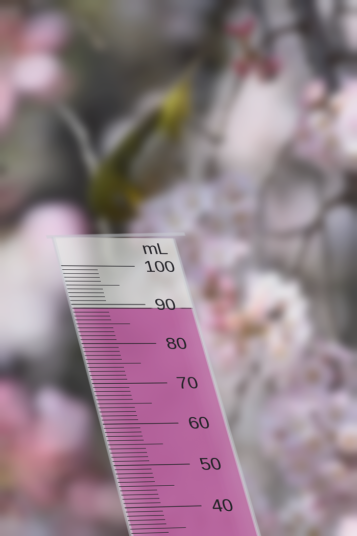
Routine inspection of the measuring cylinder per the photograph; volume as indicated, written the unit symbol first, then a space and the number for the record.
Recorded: mL 89
